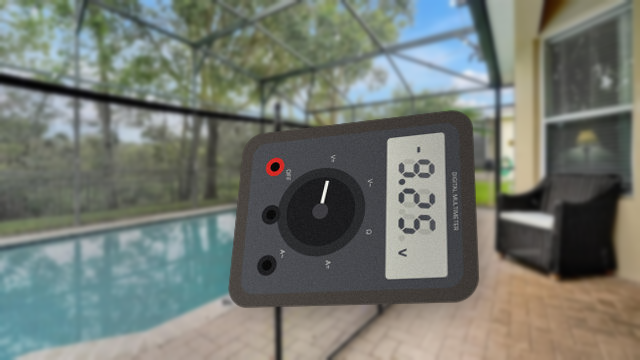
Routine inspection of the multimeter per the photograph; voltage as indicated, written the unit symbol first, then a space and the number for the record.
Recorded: V -9.25
